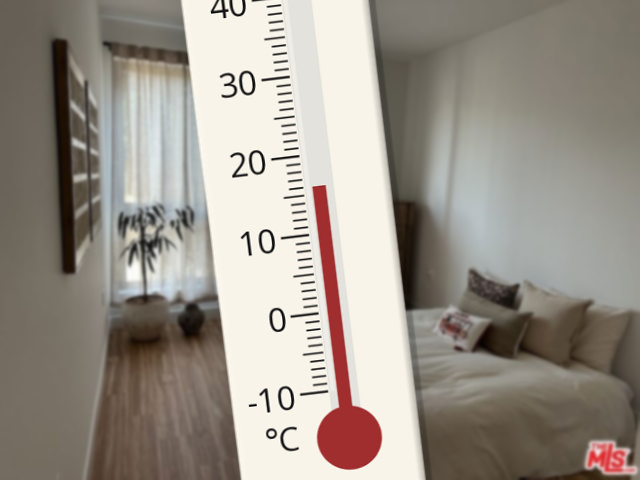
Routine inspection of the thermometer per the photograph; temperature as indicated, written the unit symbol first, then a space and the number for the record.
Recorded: °C 16
